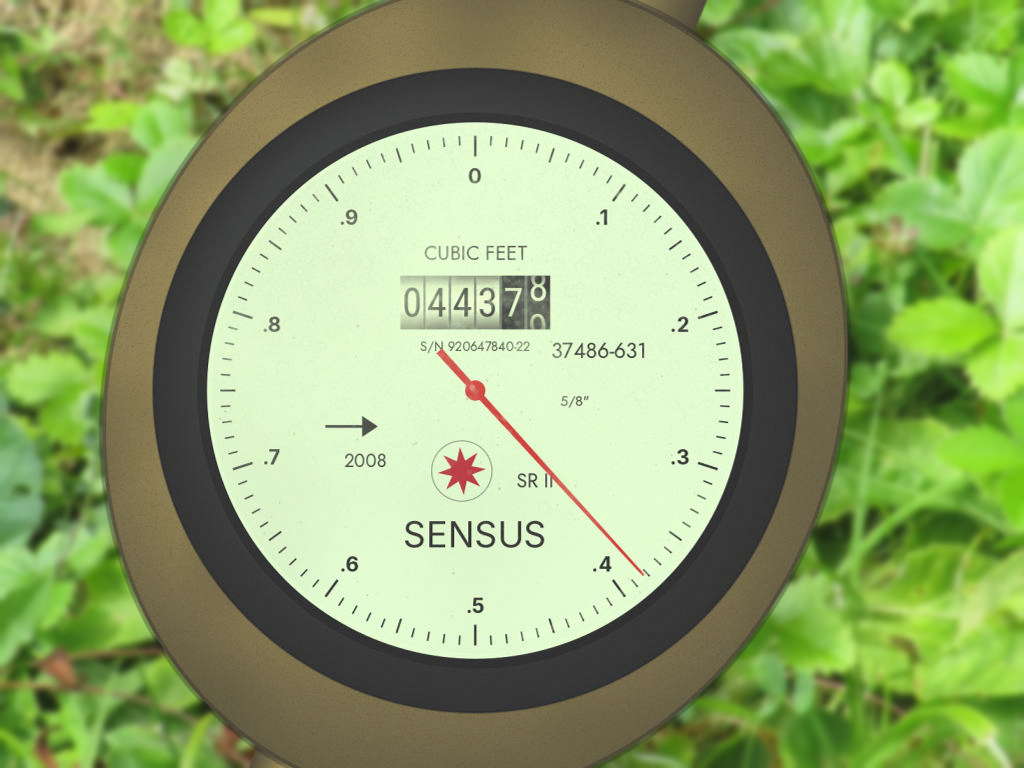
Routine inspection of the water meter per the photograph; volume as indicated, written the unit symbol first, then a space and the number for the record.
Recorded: ft³ 44378.38
